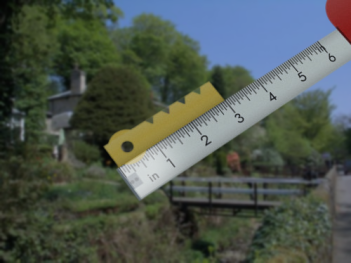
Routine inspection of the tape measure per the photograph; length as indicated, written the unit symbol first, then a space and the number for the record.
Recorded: in 3
